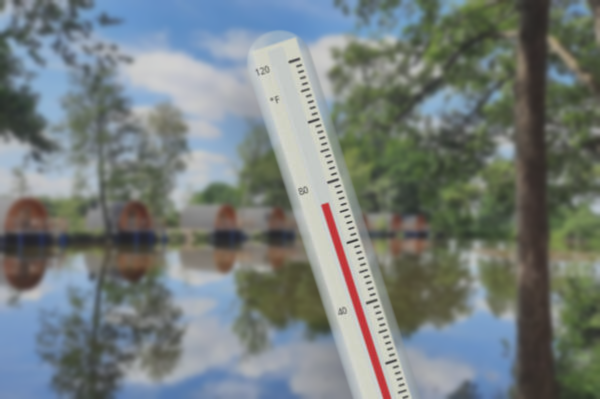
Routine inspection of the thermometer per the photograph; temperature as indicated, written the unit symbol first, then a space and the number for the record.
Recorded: °F 74
